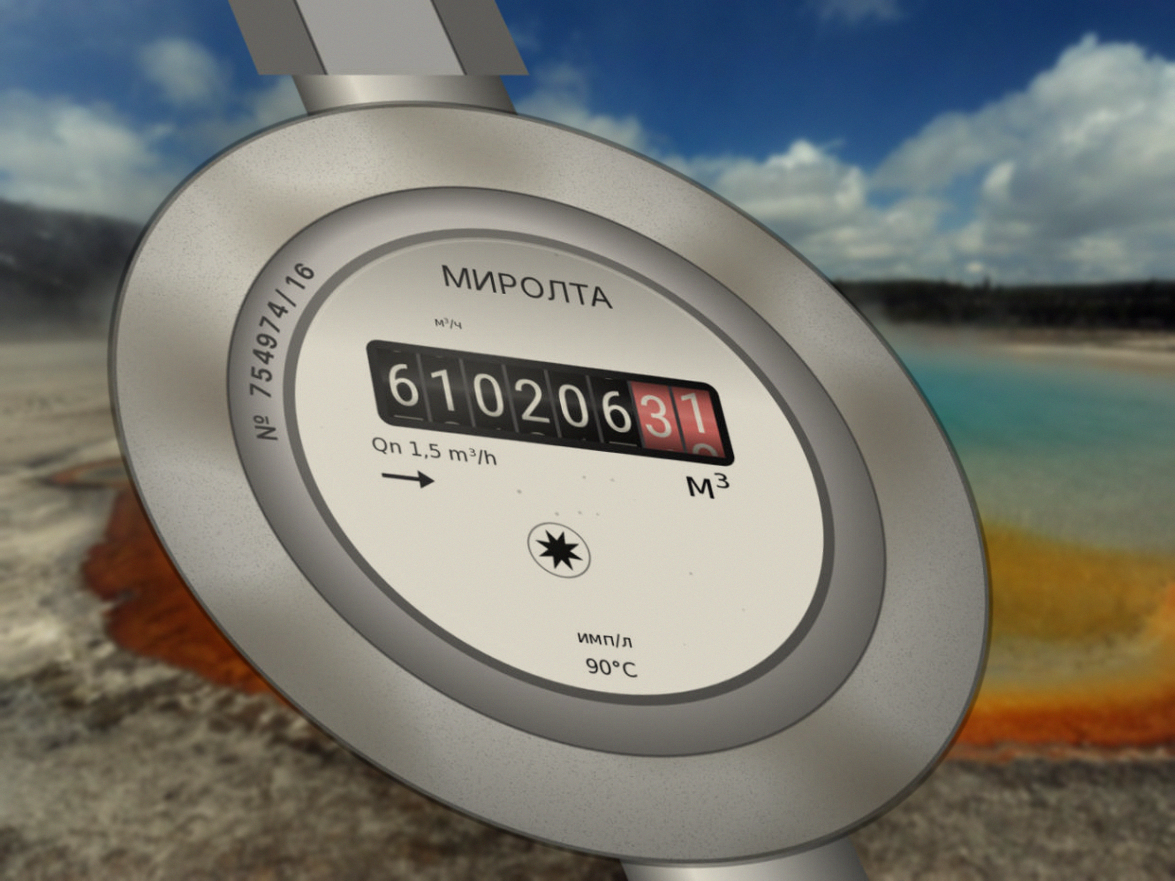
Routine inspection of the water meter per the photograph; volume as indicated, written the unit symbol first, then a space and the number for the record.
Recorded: m³ 610206.31
